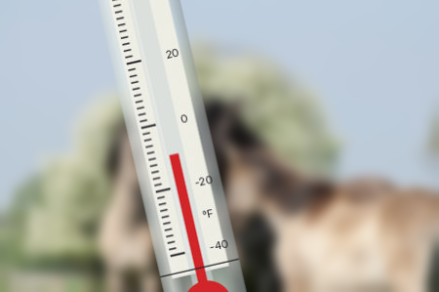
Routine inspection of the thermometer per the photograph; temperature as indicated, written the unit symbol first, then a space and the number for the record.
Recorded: °F -10
